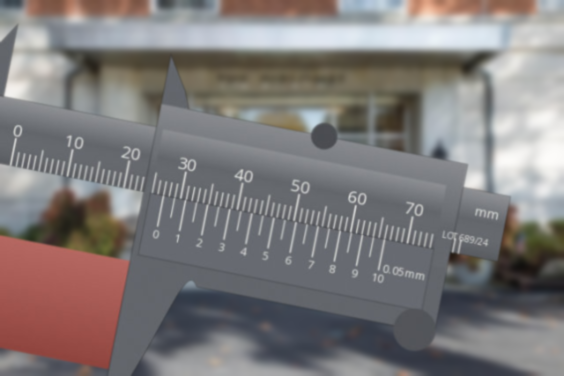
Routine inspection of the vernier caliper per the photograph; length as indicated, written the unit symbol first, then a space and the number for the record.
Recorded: mm 27.0
